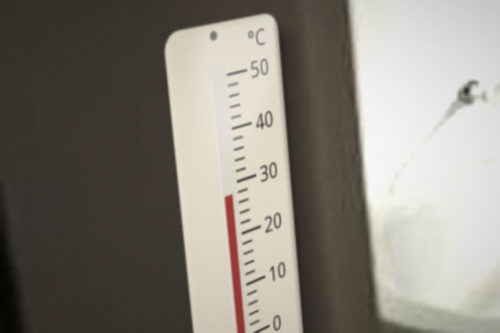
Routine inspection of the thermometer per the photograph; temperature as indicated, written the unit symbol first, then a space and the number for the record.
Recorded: °C 28
